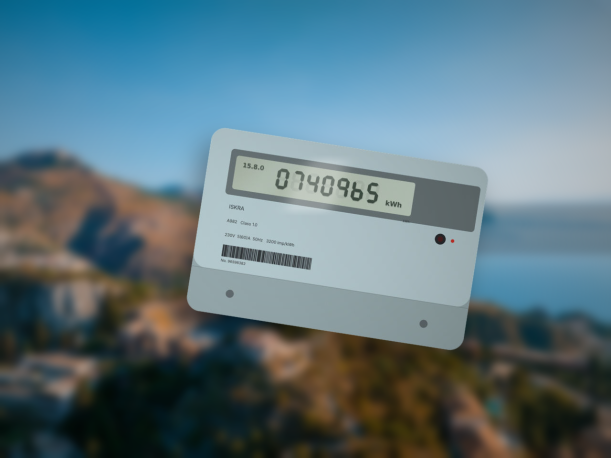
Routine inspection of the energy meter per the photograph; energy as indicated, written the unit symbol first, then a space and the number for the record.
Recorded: kWh 740965
